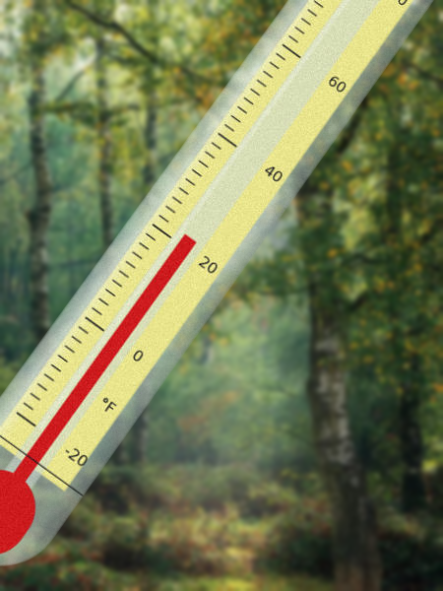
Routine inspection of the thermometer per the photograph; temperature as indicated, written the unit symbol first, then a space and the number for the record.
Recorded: °F 22
